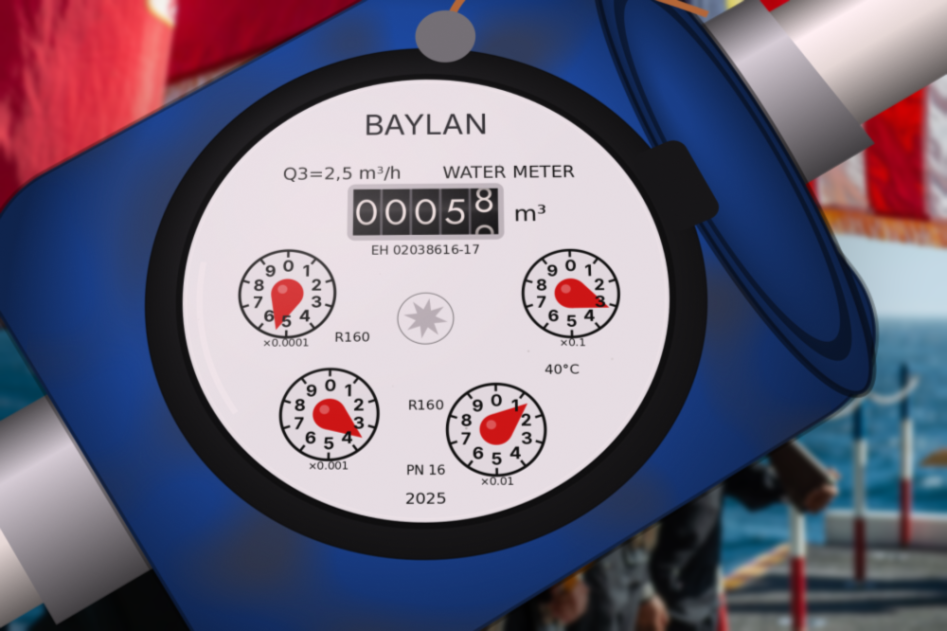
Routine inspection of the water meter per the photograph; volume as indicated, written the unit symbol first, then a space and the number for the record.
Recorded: m³ 58.3135
